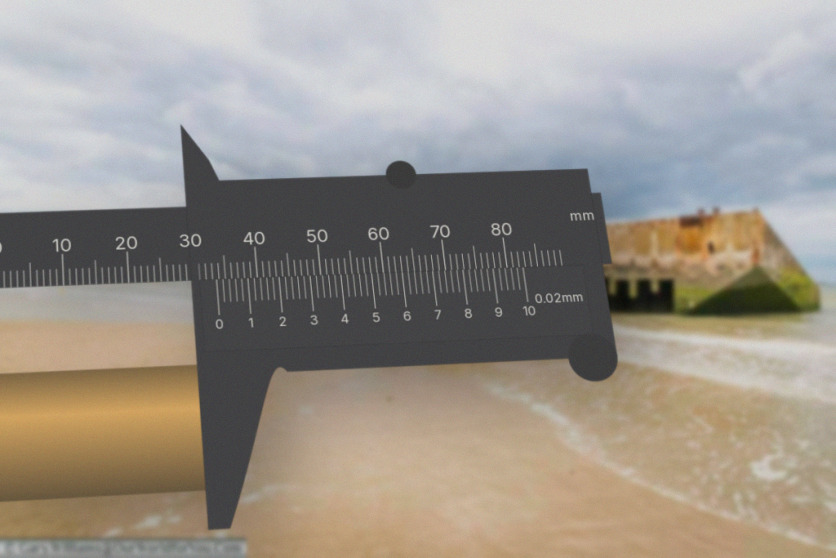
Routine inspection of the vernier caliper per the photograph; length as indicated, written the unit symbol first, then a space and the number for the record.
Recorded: mm 33.6
